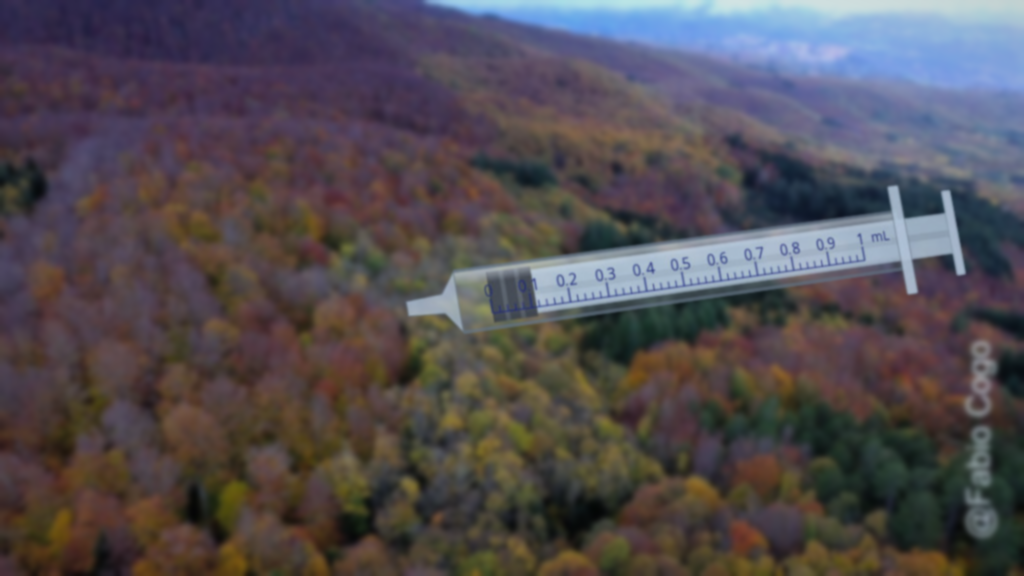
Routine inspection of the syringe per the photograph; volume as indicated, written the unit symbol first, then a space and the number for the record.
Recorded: mL 0
